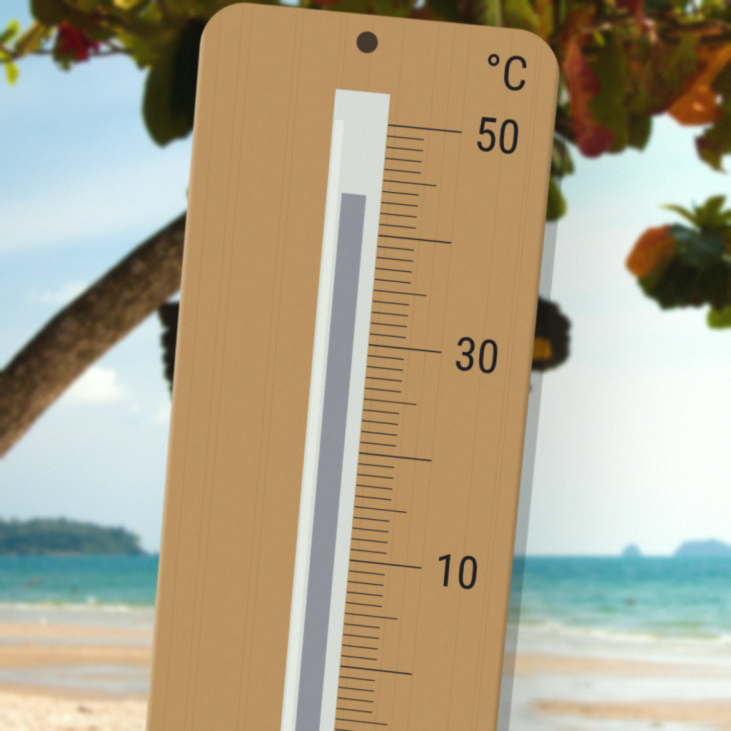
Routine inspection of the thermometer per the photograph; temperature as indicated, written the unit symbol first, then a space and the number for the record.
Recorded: °C 43.5
